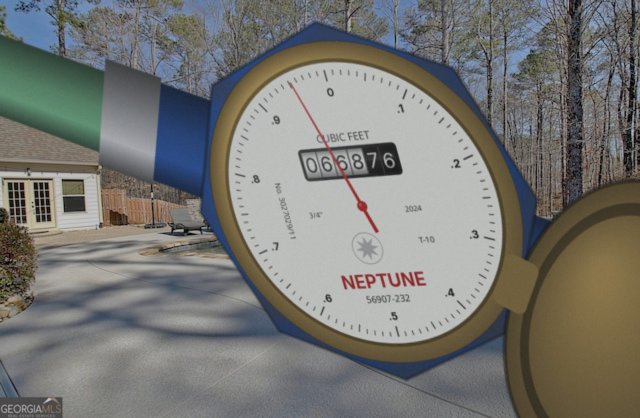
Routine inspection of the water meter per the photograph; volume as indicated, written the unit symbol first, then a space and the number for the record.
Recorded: ft³ 66875.95
